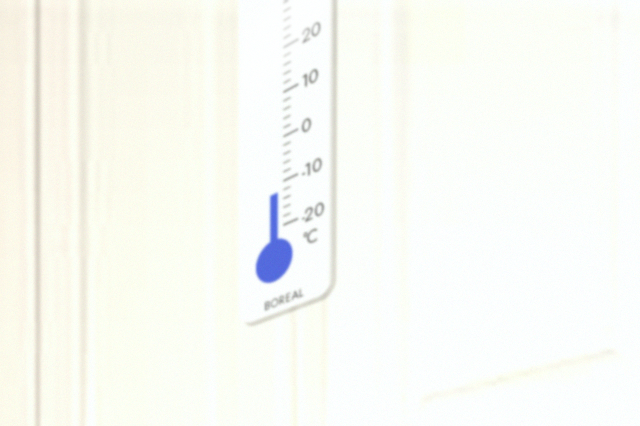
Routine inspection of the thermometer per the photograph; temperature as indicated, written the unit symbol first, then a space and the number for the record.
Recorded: °C -12
